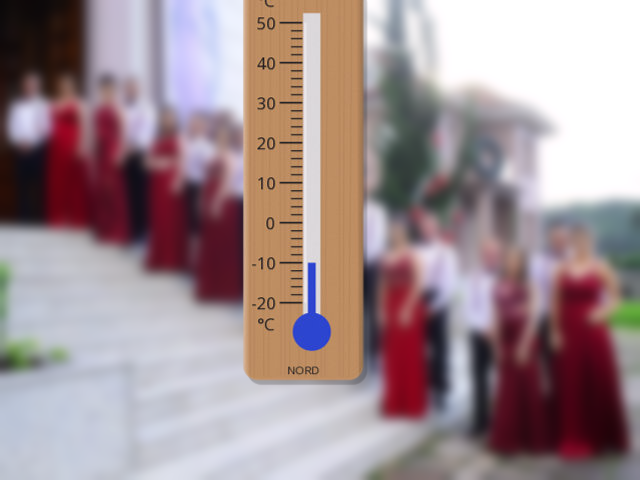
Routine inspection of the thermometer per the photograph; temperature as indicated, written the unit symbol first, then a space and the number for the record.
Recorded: °C -10
